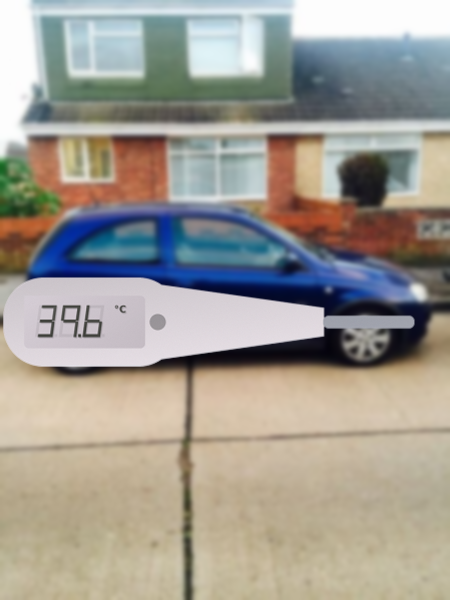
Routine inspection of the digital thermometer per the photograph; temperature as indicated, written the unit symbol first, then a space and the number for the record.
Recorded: °C 39.6
